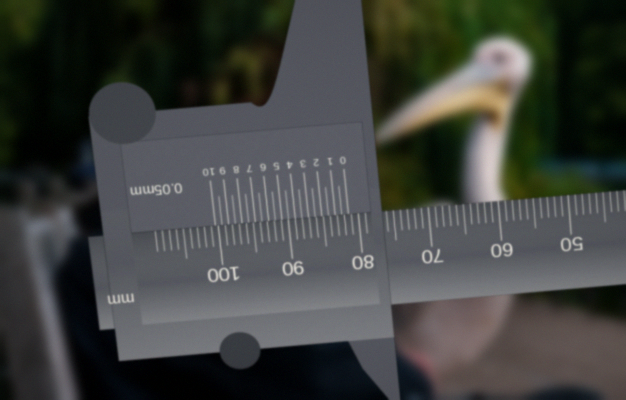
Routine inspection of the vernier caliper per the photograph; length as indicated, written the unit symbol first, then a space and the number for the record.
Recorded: mm 81.4
